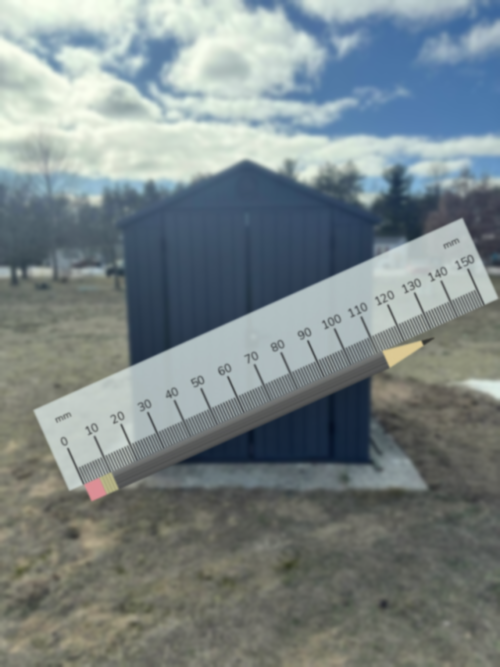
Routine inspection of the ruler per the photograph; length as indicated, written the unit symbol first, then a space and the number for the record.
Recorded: mm 130
